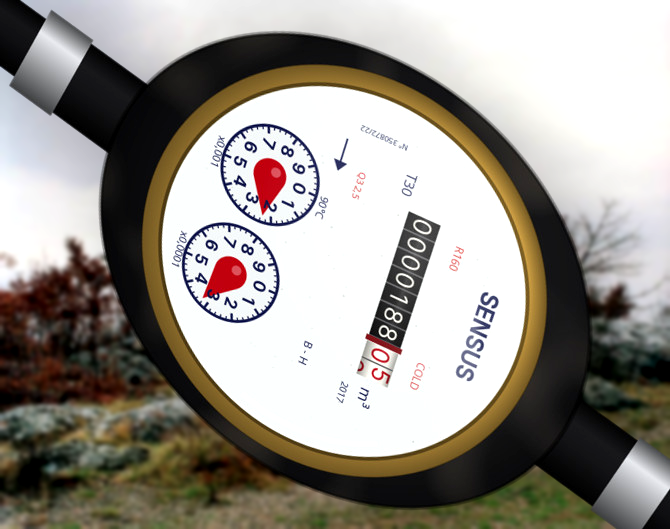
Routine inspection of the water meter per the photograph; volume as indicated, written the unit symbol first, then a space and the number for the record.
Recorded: m³ 188.0523
